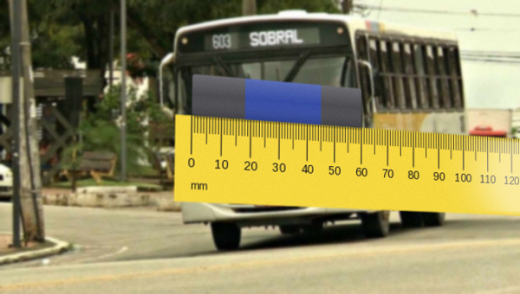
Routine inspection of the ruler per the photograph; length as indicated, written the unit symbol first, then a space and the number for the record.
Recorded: mm 60
